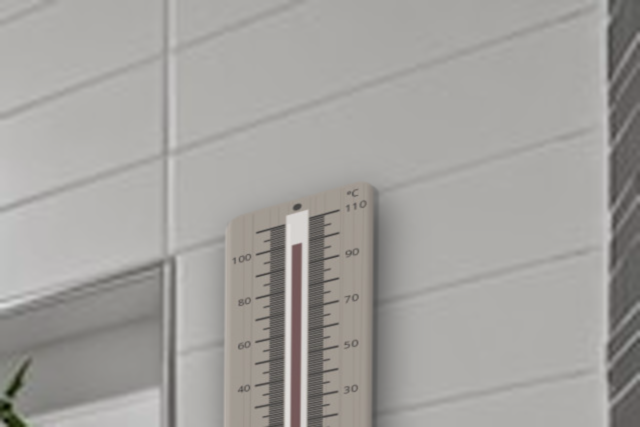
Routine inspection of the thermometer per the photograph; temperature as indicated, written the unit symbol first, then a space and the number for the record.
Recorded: °C 100
